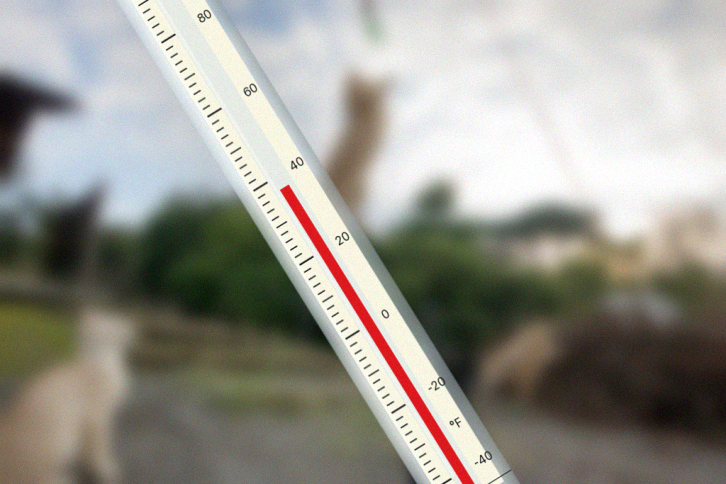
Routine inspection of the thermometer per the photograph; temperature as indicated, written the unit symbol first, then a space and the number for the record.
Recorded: °F 37
